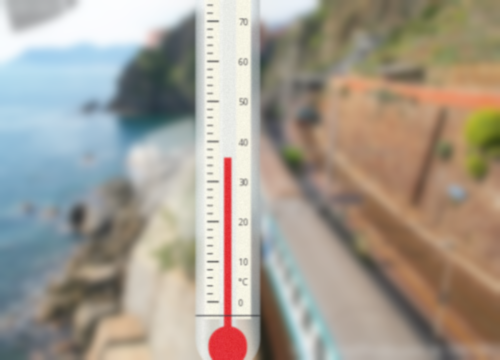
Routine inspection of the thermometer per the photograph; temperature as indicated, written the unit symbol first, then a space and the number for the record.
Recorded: °C 36
